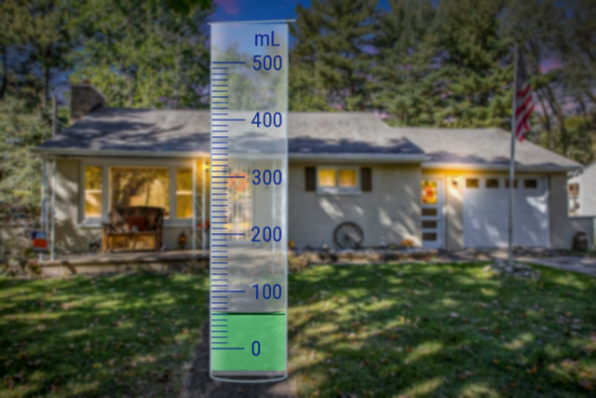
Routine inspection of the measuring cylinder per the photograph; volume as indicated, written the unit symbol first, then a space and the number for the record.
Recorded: mL 60
